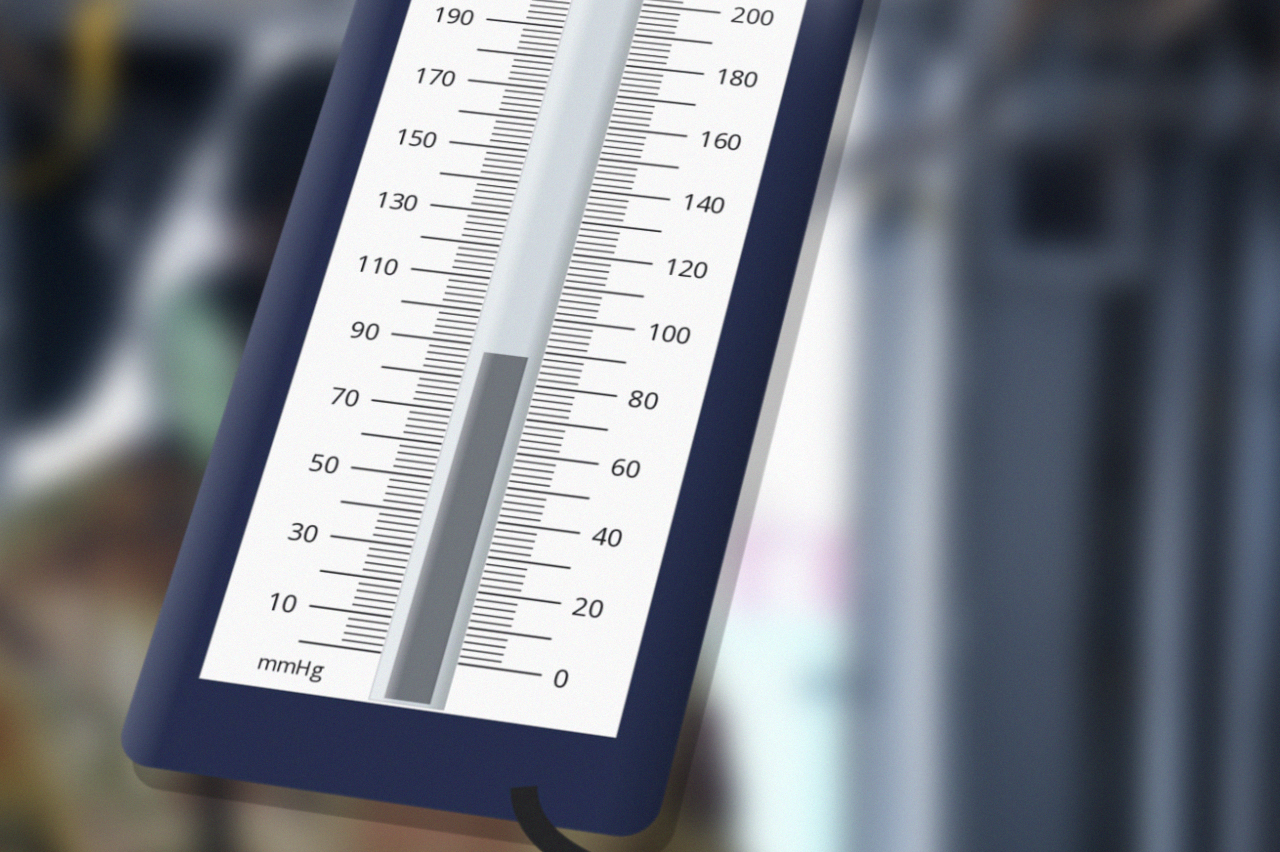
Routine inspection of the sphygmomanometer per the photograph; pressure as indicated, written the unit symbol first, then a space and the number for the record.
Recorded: mmHg 88
